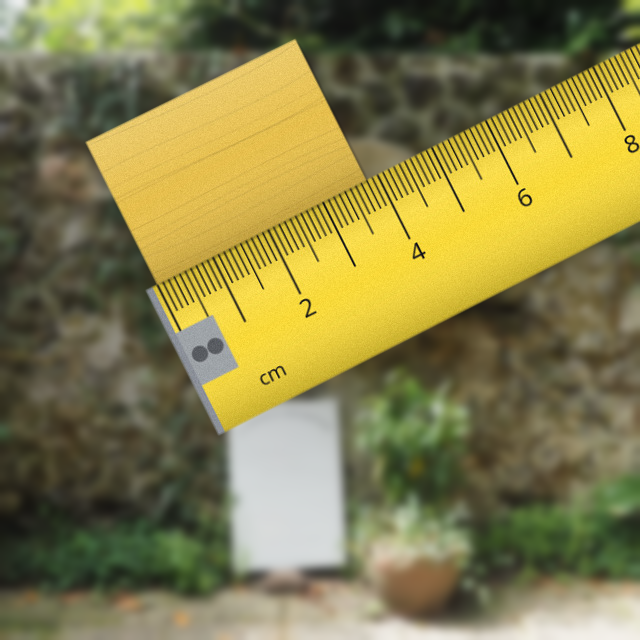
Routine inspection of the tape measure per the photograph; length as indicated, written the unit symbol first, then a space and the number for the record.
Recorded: cm 3.8
